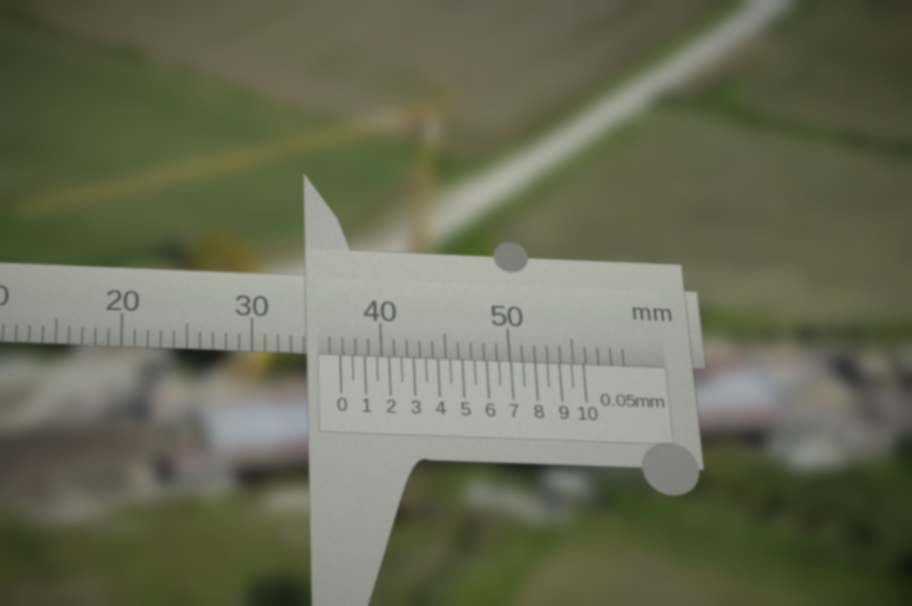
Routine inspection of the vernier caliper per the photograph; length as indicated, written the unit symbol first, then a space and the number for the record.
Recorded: mm 36.8
